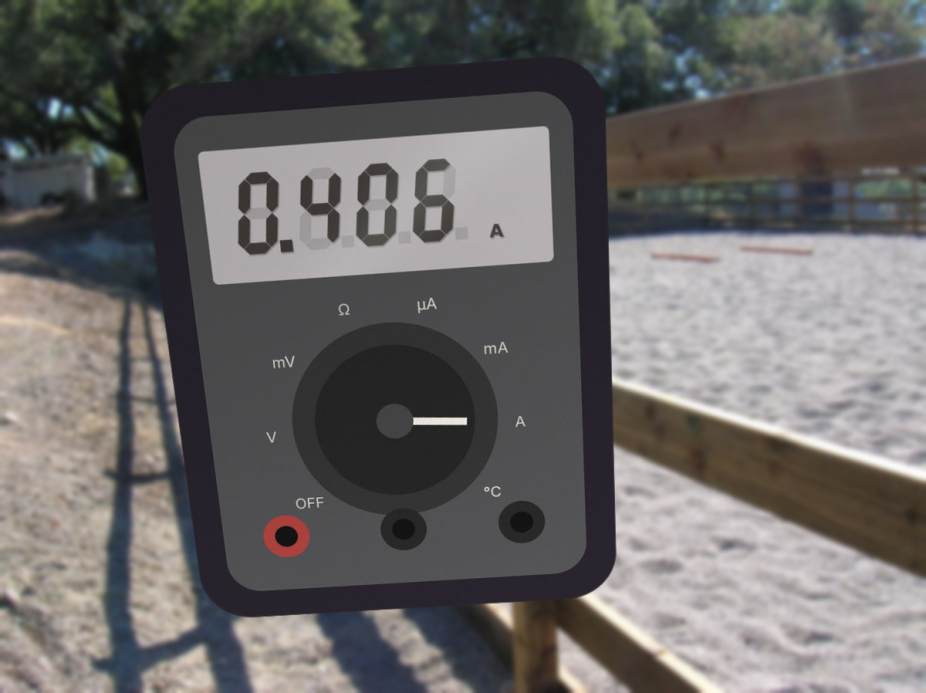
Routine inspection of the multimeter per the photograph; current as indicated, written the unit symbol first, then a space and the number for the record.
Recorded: A 0.406
